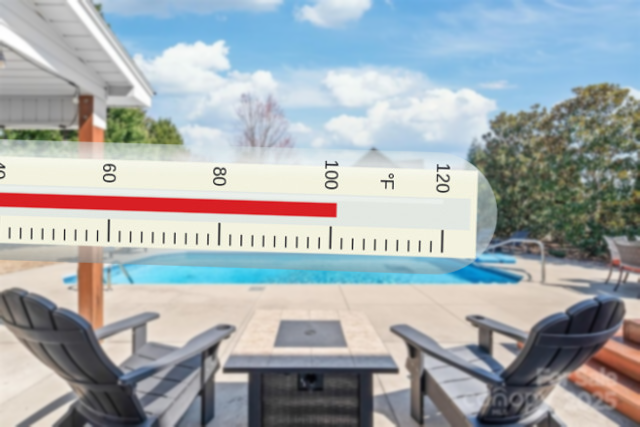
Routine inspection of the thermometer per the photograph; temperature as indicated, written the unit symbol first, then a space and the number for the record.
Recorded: °F 101
